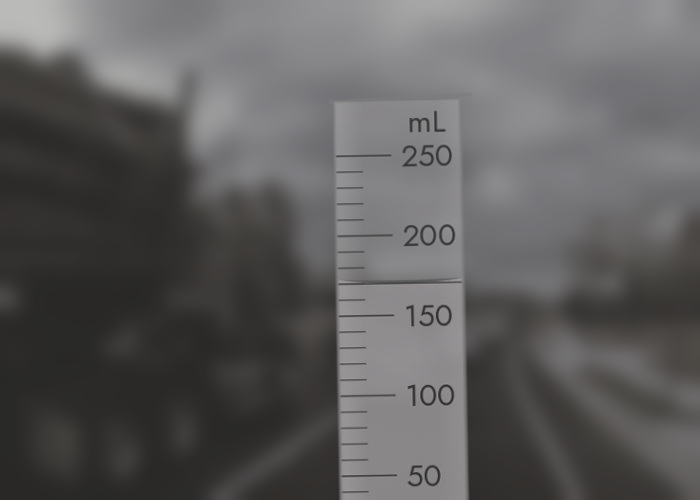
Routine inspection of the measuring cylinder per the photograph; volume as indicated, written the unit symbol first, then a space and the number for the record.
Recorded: mL 170
